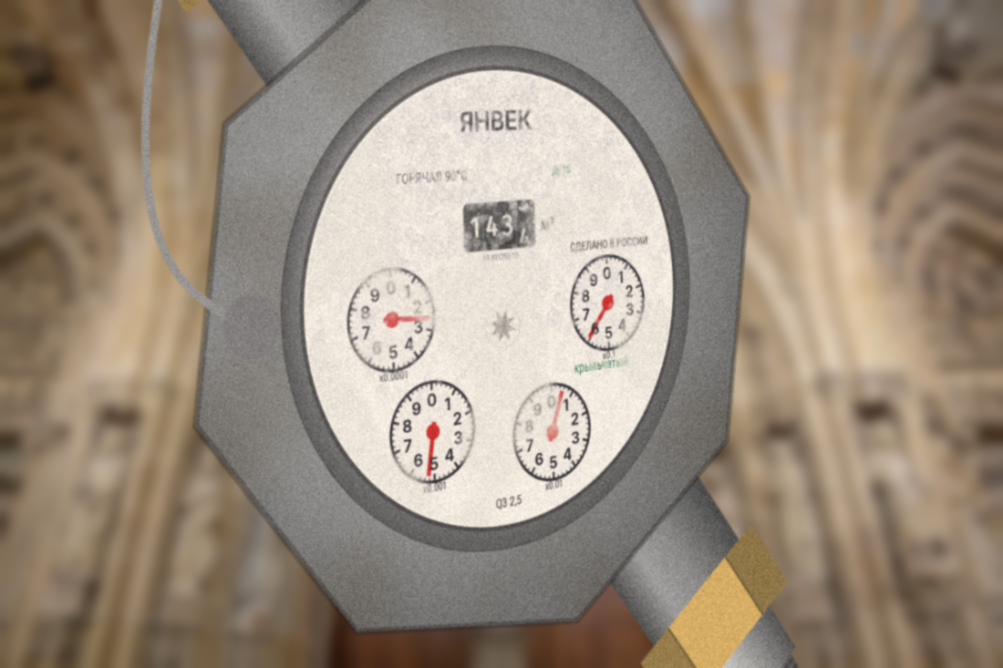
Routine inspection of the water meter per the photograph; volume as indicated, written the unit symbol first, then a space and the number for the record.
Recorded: m³ 1433.6052
